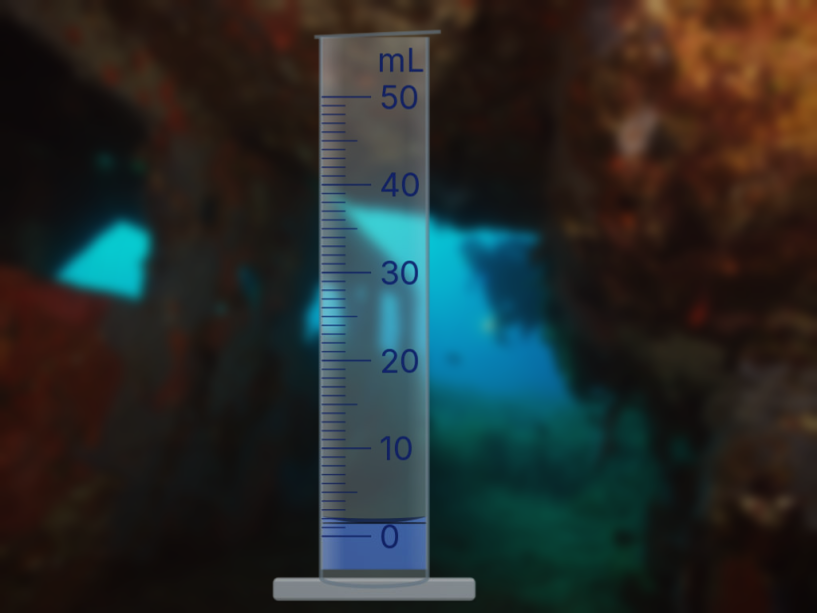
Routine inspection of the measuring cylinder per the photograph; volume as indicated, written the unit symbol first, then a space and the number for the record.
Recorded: mL 1.5
